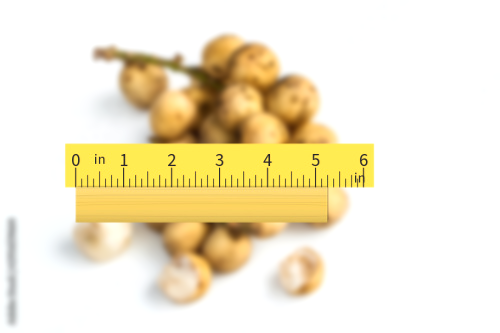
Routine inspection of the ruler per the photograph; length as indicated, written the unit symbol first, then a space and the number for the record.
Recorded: in 5.25
